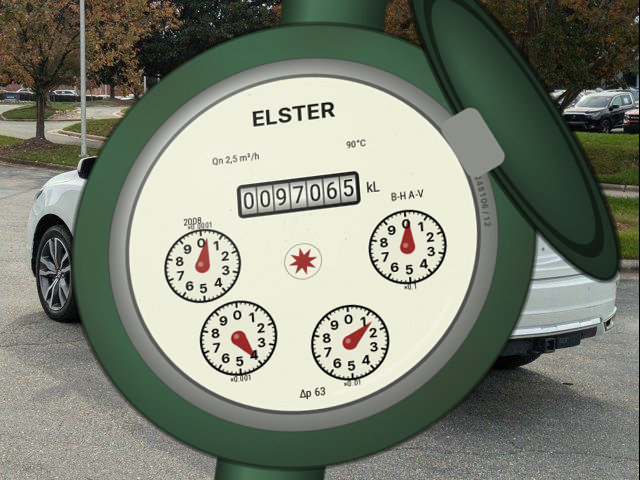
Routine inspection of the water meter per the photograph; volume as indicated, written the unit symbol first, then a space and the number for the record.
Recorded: kL 97065.0140
